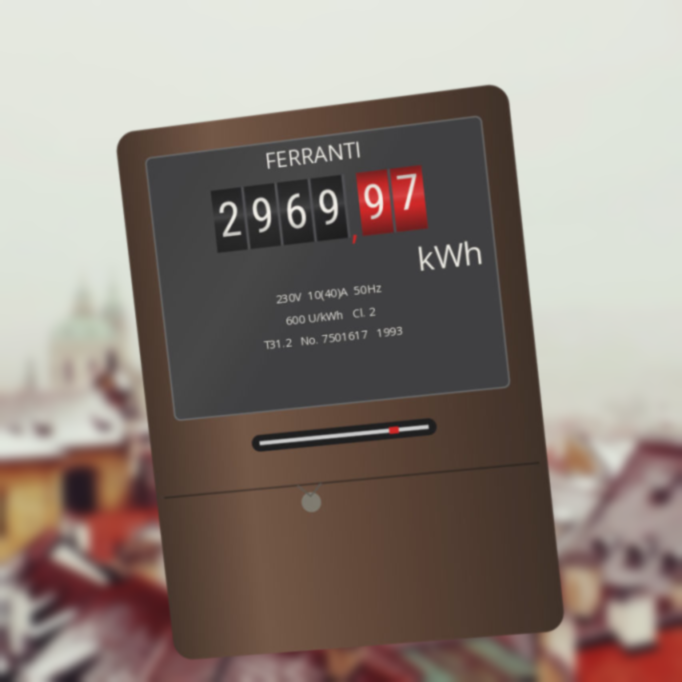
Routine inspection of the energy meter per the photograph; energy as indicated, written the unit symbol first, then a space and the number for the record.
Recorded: kWh 2969.97
